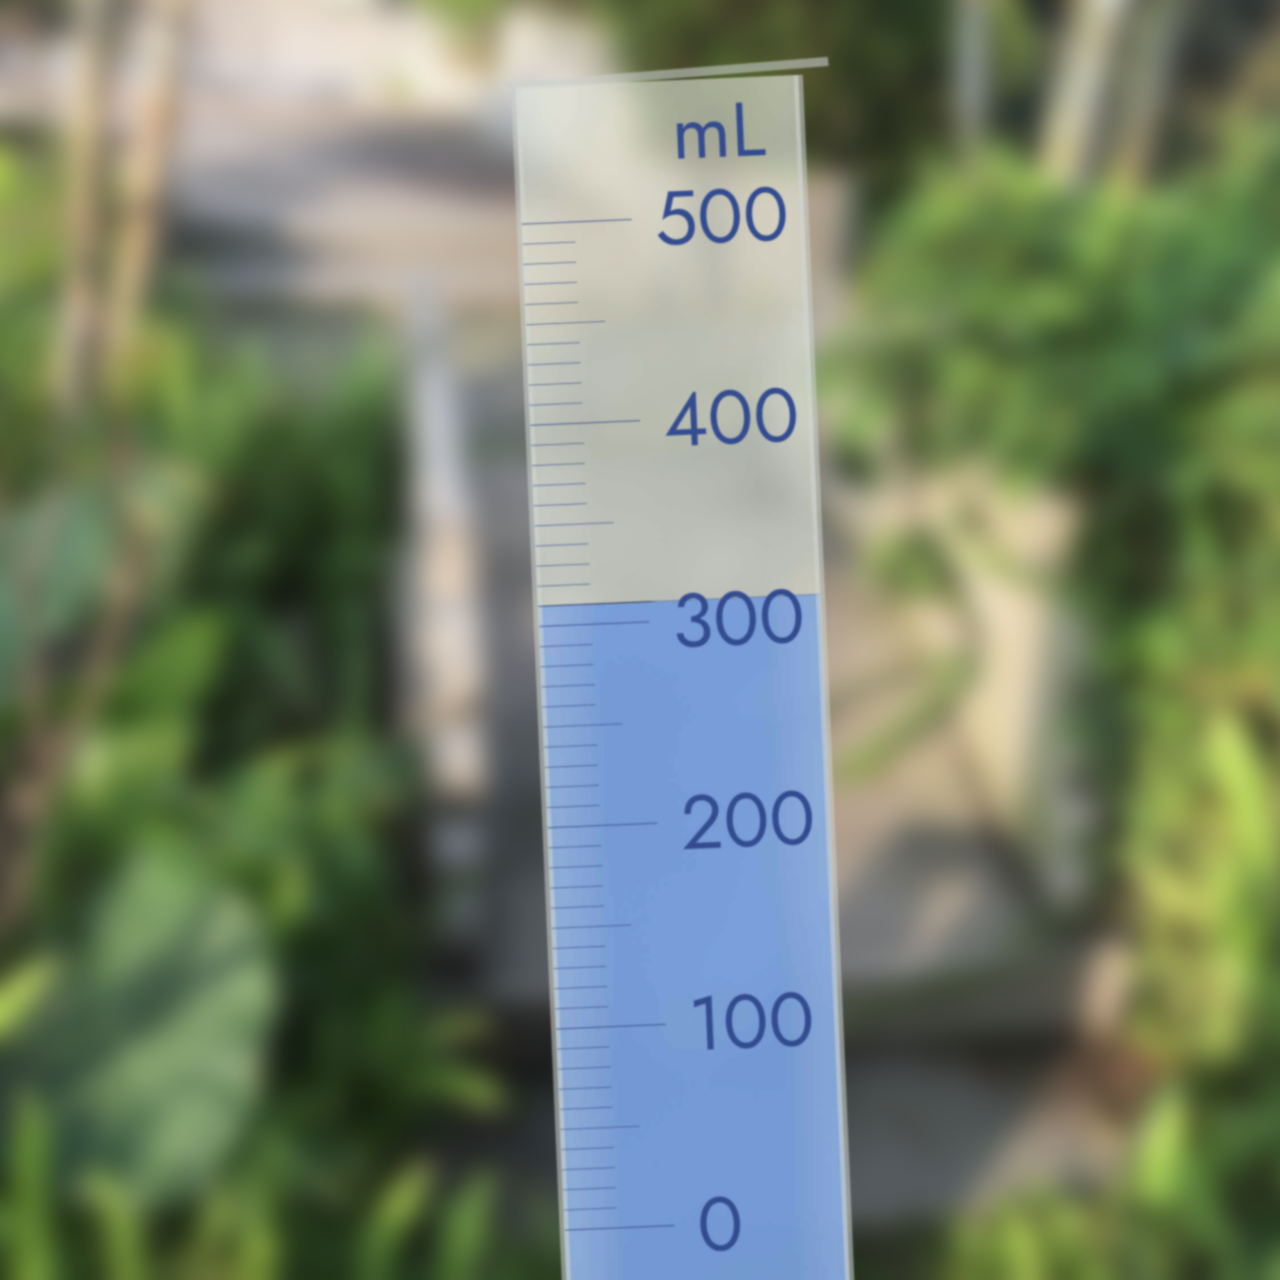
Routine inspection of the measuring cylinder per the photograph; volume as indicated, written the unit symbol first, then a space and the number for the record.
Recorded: mL 310
